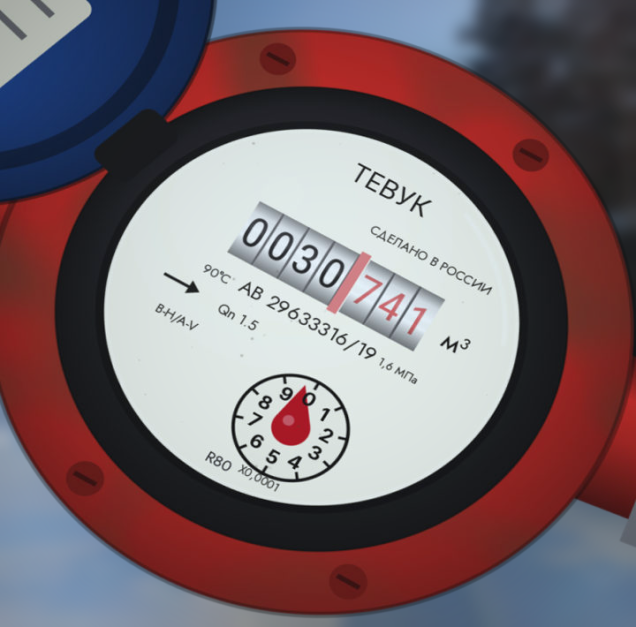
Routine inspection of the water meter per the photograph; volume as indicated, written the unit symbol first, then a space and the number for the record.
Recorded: m³ 30.7409
